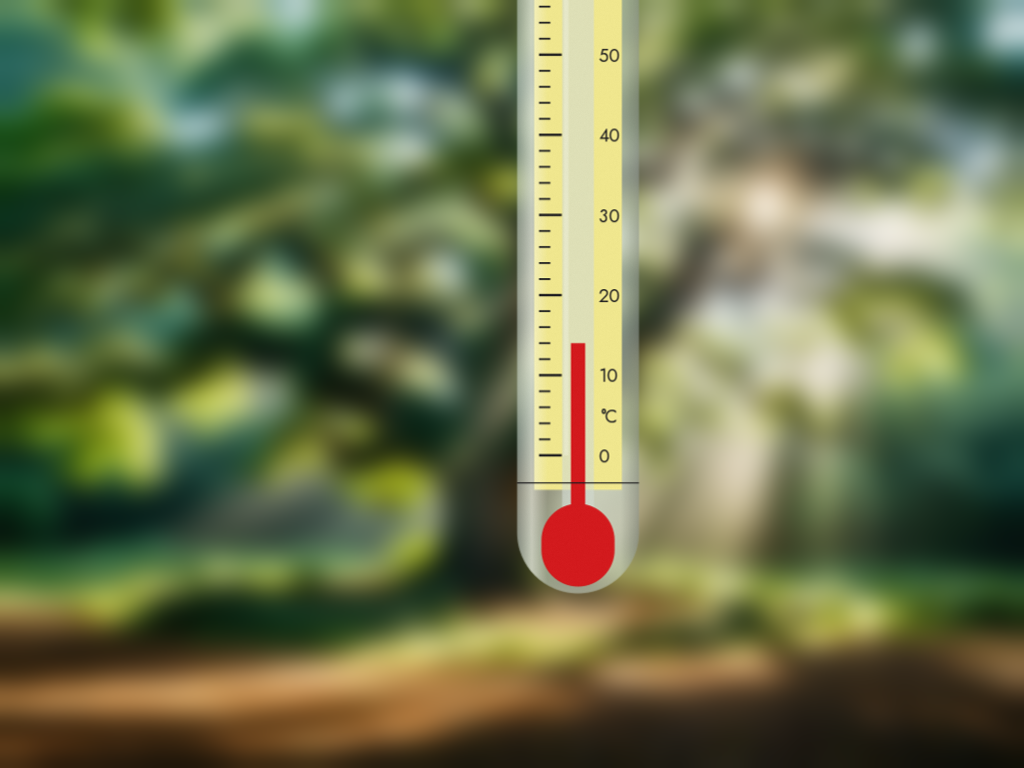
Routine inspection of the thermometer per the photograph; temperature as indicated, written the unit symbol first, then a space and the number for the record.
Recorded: °C 14
